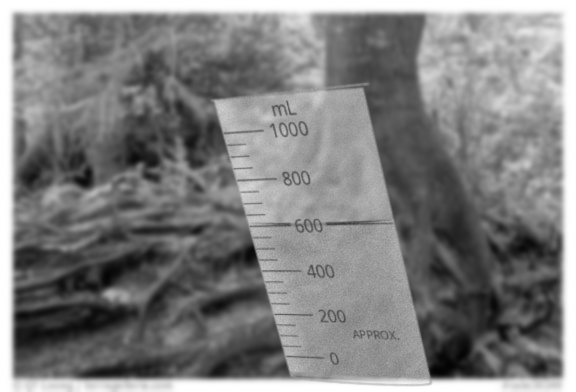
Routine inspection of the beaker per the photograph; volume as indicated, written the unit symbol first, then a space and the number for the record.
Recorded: mL 600
